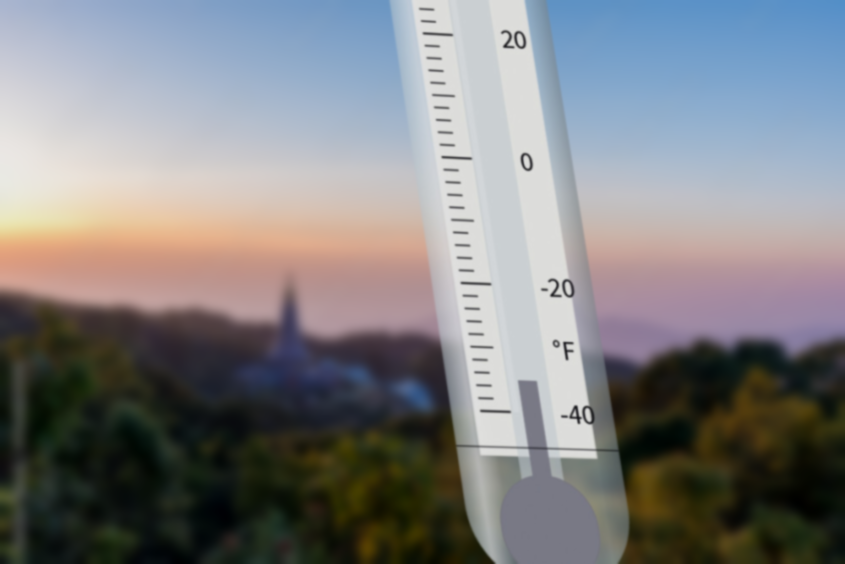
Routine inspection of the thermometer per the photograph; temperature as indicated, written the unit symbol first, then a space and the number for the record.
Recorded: °F -35
